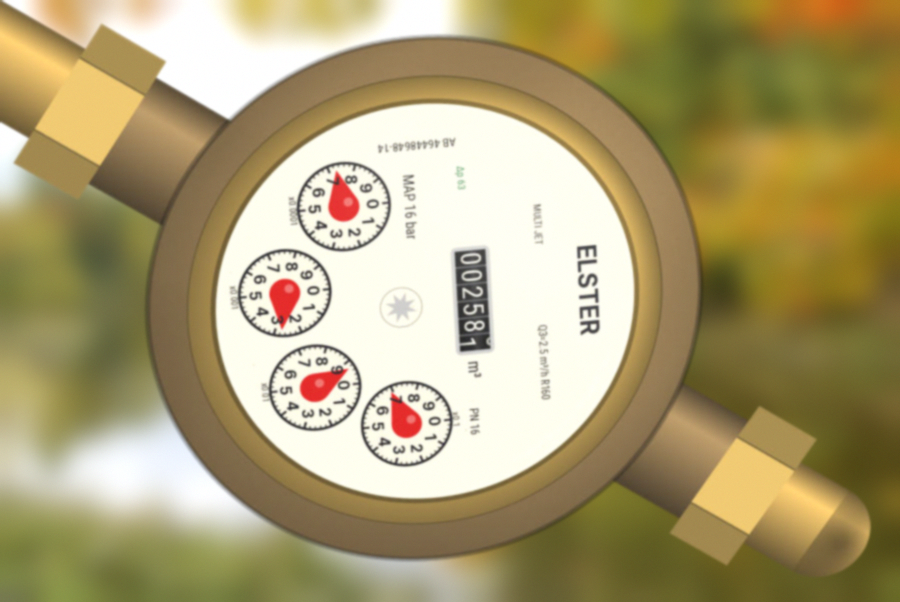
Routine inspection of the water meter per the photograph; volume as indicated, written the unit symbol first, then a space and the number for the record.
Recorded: m³ 2580.6927
